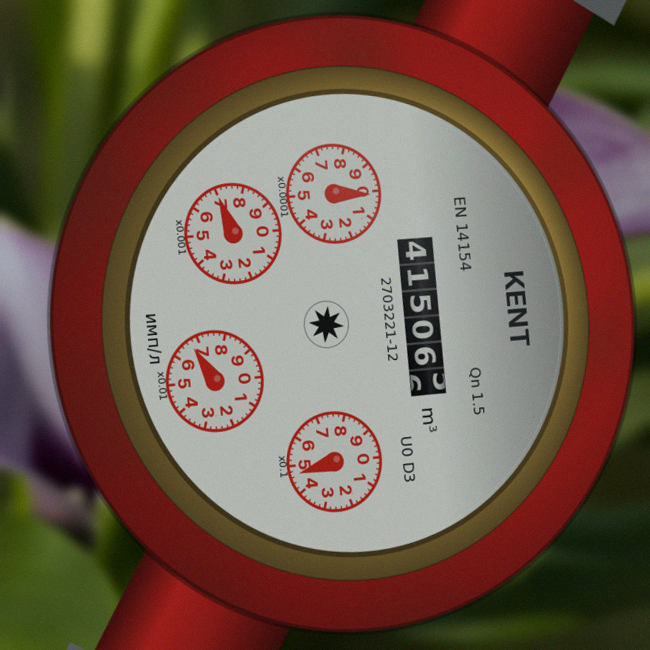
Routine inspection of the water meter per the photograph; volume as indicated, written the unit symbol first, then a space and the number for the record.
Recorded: m³ 415065.4670
